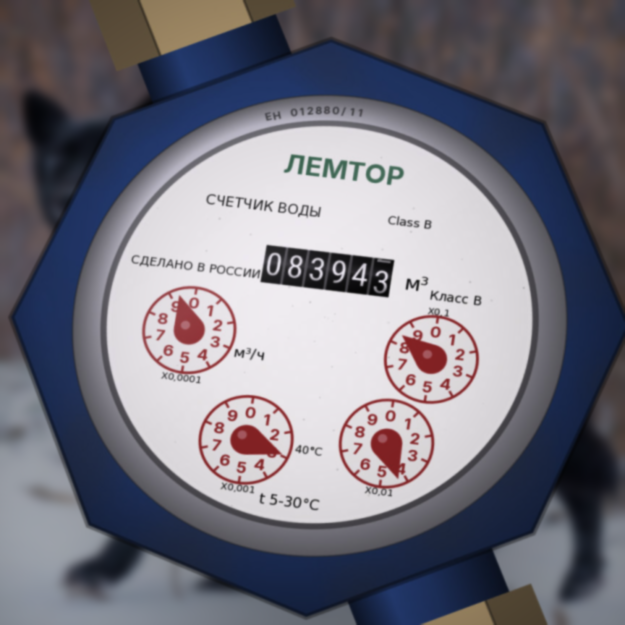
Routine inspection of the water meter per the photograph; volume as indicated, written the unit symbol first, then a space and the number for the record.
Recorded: m³ 83942.8429
